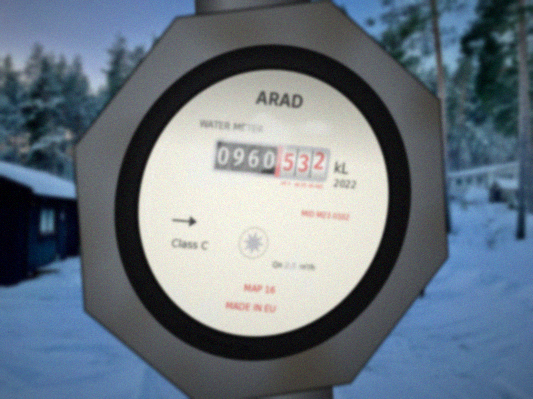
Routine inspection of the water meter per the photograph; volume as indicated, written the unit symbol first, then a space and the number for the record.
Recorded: kL 960.532
